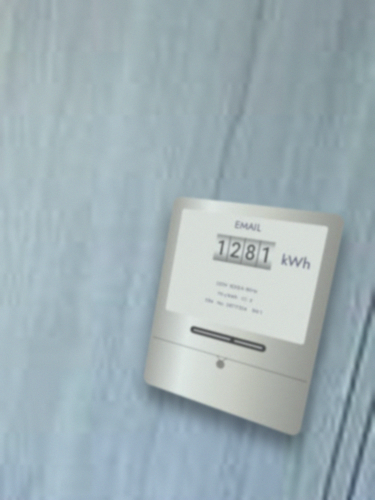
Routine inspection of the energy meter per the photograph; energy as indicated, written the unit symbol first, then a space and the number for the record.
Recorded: kWh 1281
